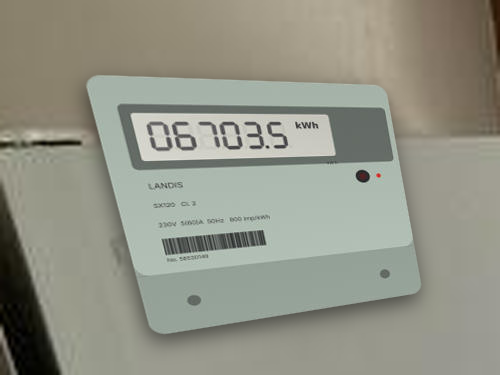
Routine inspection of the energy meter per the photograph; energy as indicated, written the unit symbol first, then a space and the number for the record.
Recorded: kWh 6703.5
